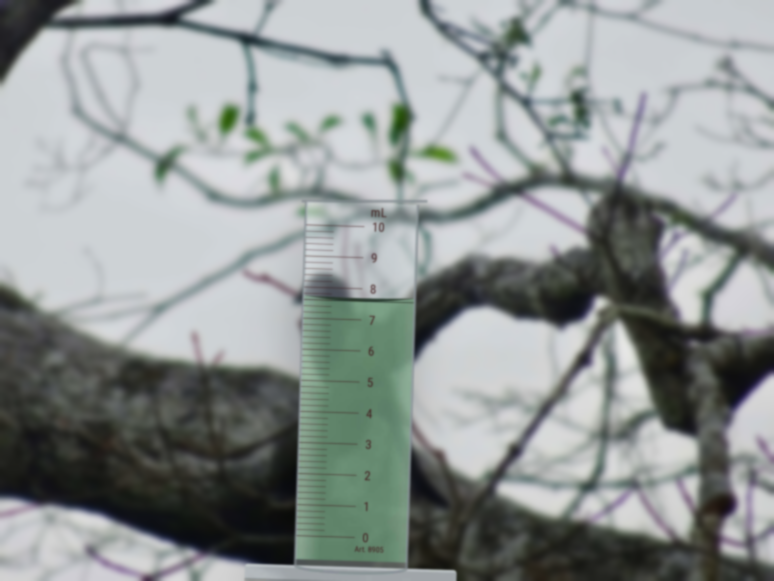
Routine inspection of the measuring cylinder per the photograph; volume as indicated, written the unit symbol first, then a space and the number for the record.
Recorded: mL 7.6
